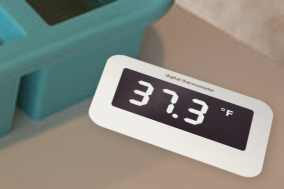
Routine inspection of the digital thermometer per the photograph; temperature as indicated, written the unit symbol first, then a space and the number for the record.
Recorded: °F 37.3
